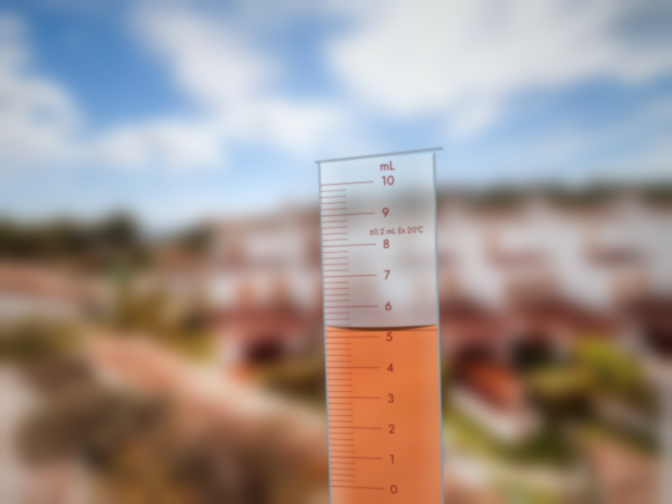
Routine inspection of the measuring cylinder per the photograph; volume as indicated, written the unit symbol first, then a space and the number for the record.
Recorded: mL 5.2
